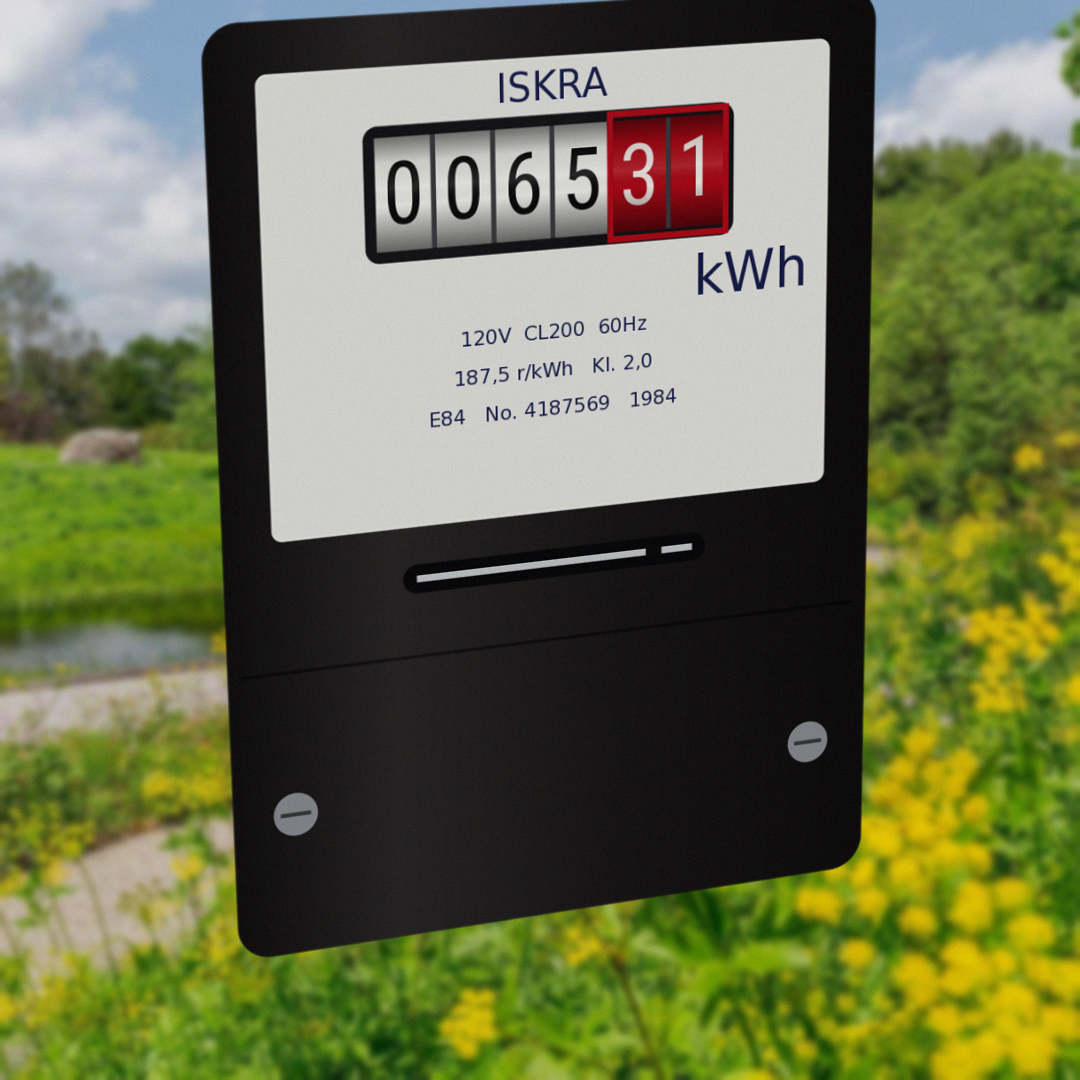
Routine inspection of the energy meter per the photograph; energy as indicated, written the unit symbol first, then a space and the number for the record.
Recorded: kWh 65.31
